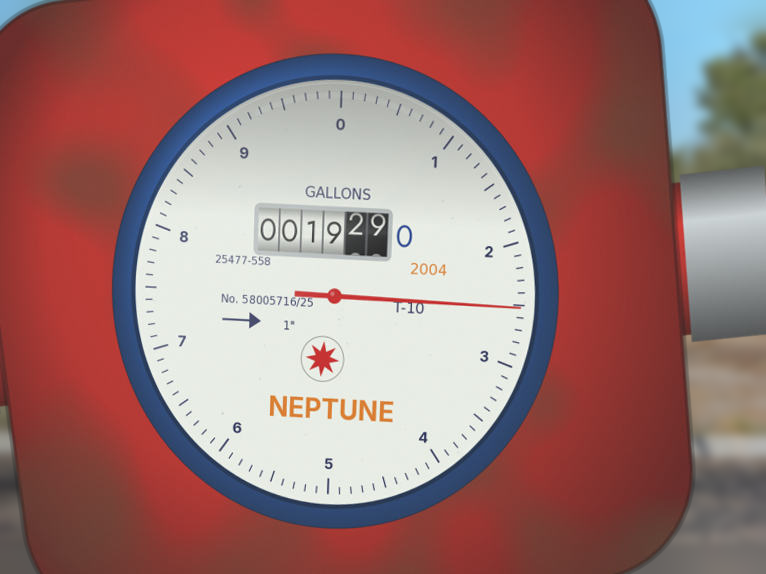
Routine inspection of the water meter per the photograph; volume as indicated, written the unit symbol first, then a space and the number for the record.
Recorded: gal 19292.5
